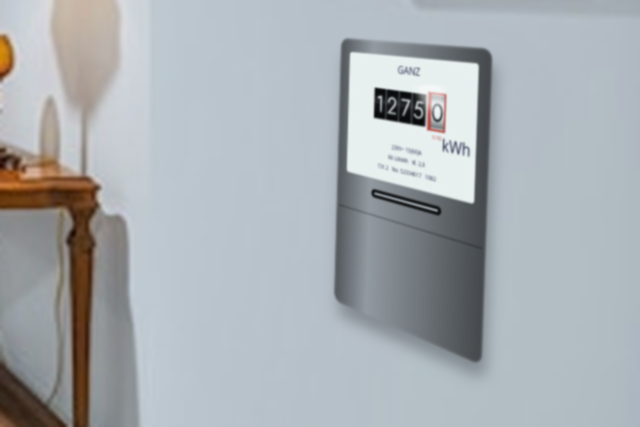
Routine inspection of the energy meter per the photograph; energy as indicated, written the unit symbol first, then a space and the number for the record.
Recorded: kWh 1275.0
